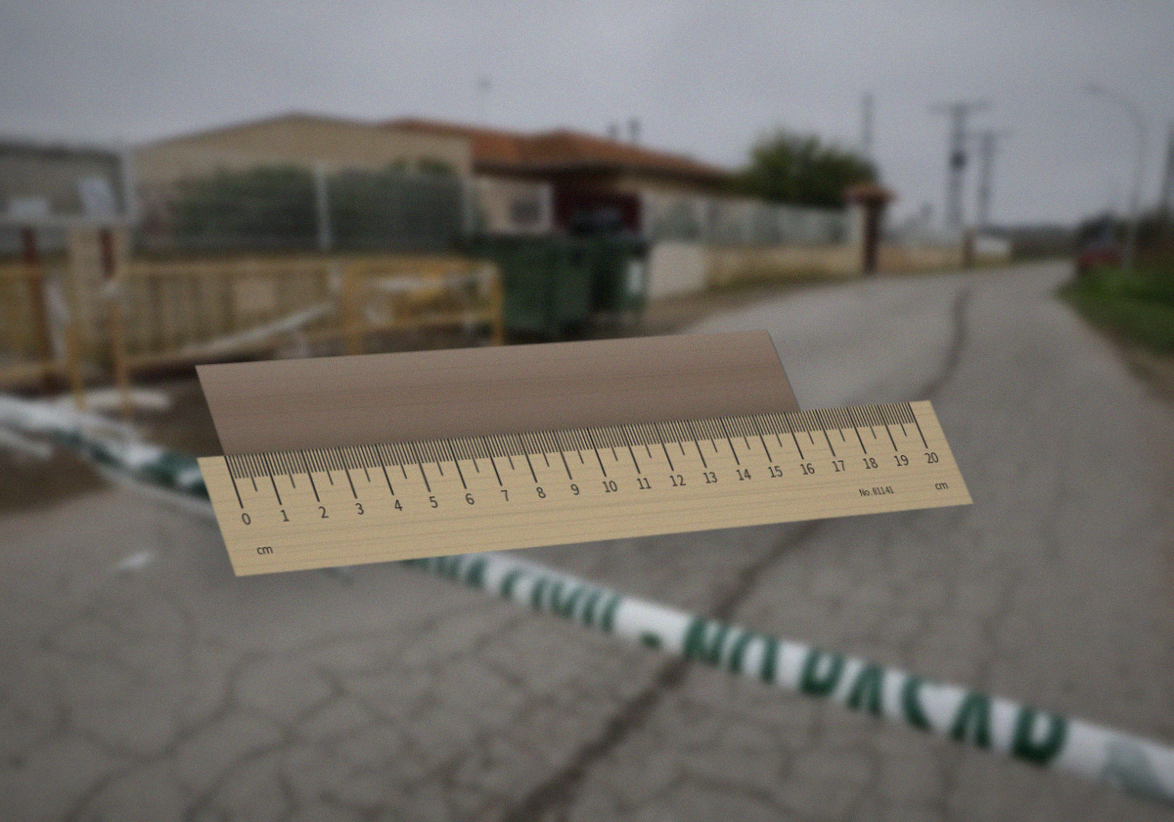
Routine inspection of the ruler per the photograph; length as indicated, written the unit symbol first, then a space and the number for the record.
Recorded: cm 16.5
